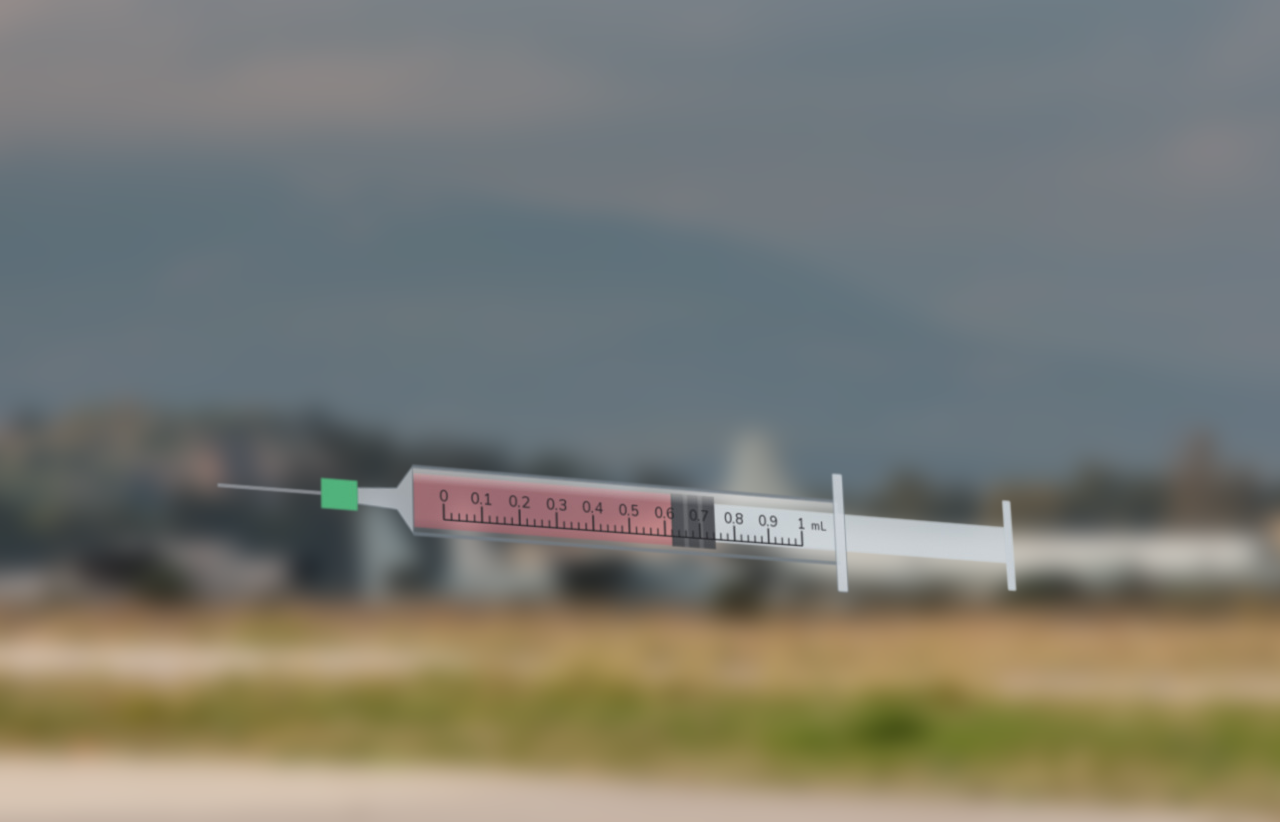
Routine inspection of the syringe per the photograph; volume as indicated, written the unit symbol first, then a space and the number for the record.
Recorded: mL 0.62
